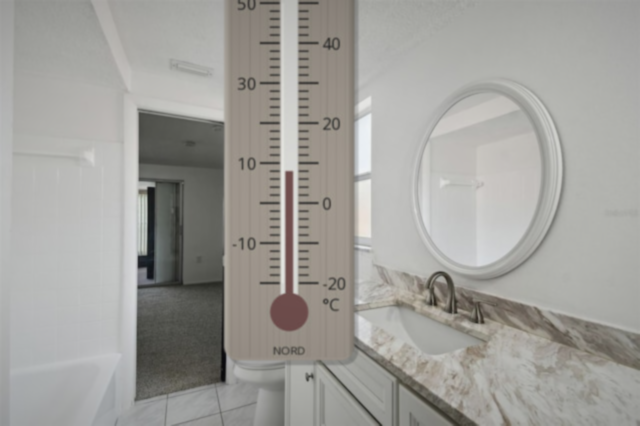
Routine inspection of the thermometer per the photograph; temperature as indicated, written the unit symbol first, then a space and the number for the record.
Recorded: °C 8
